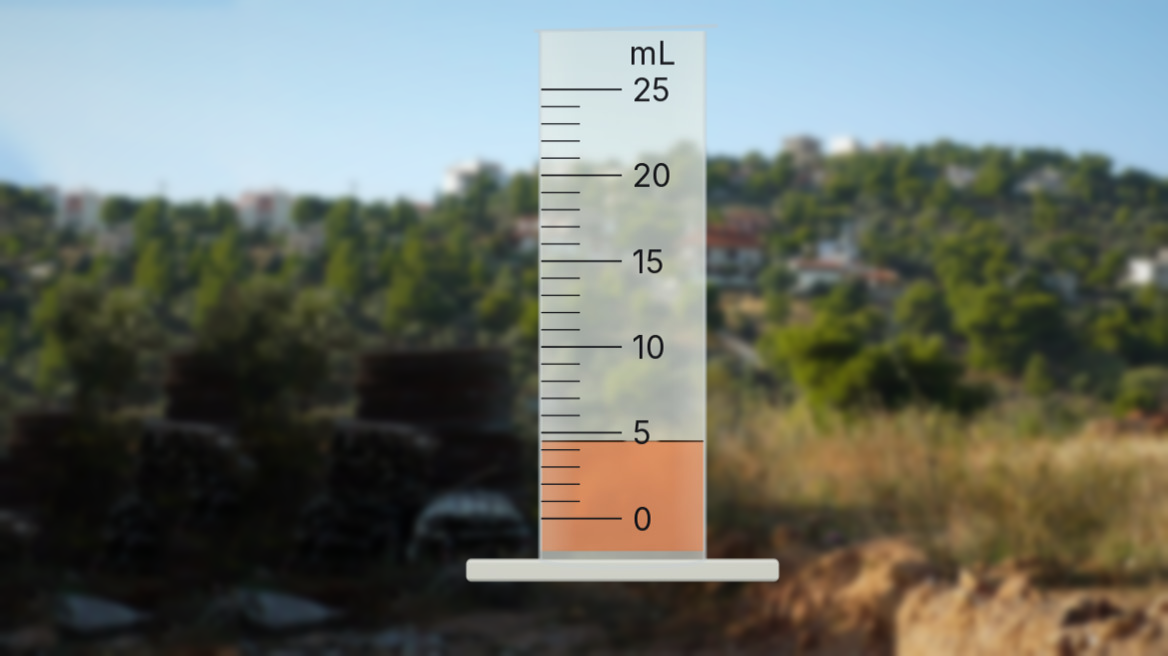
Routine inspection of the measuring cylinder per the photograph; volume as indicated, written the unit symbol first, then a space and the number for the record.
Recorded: mL 4.5
